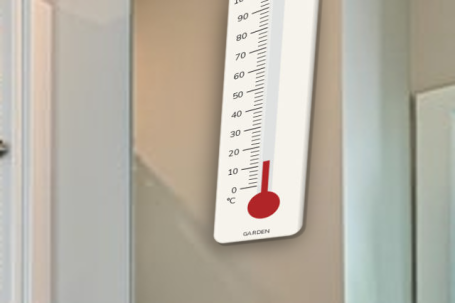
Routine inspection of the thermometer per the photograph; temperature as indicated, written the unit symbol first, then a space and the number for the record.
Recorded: °C 12
